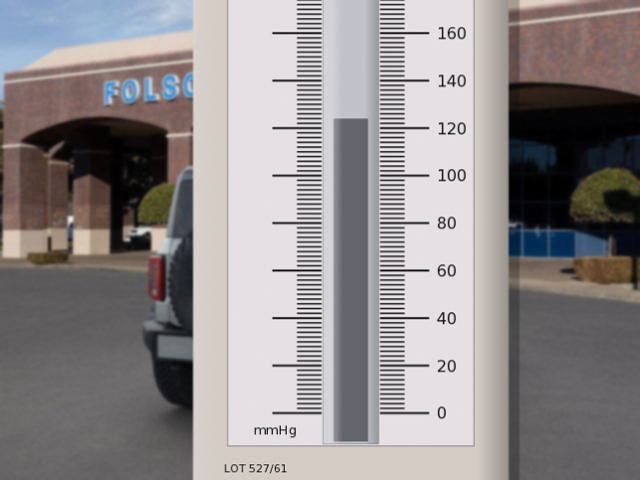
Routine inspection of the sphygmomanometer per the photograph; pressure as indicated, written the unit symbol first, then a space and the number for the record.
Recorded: mmHg 124
